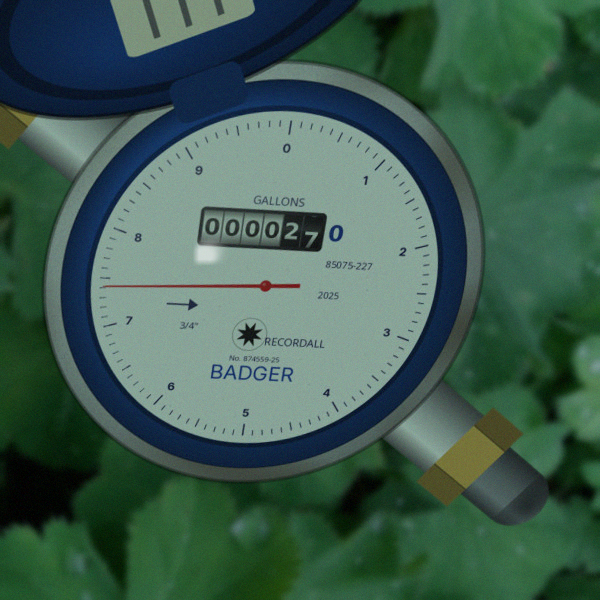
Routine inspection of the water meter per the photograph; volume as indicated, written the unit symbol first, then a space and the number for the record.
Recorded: gal 267.4
